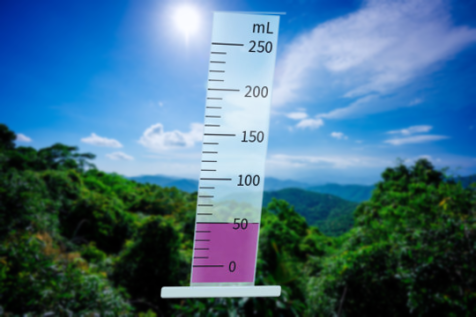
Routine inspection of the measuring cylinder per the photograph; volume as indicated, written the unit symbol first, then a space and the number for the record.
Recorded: mL 50
